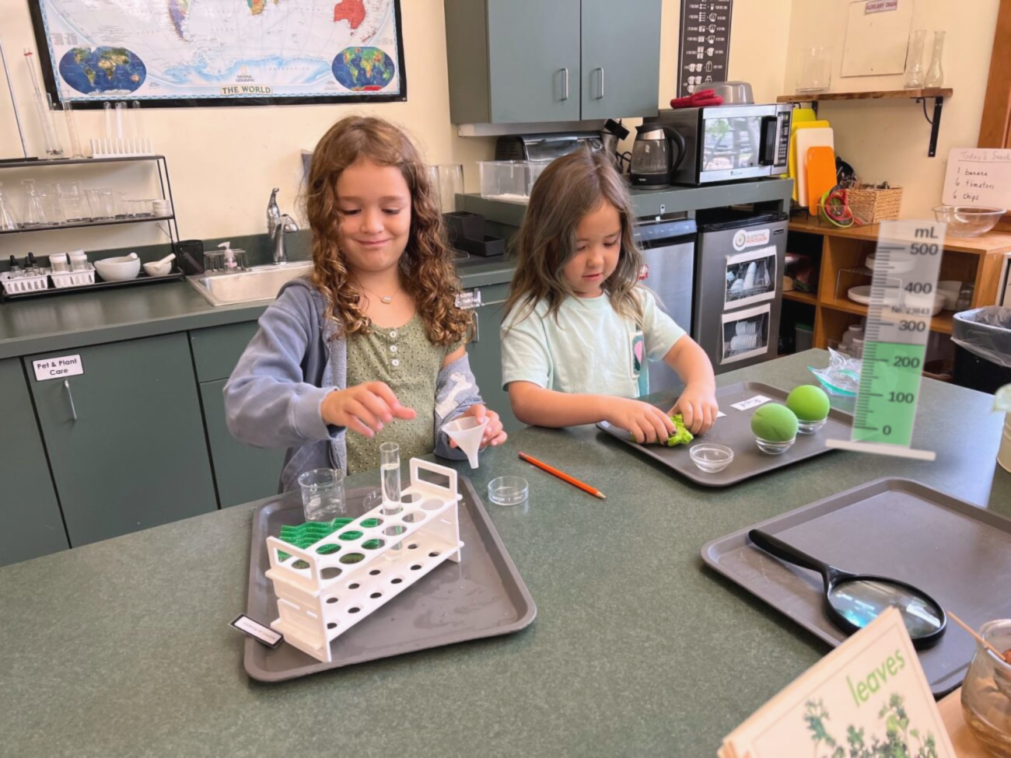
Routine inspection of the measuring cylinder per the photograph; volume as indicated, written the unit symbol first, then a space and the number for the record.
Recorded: mL 250
